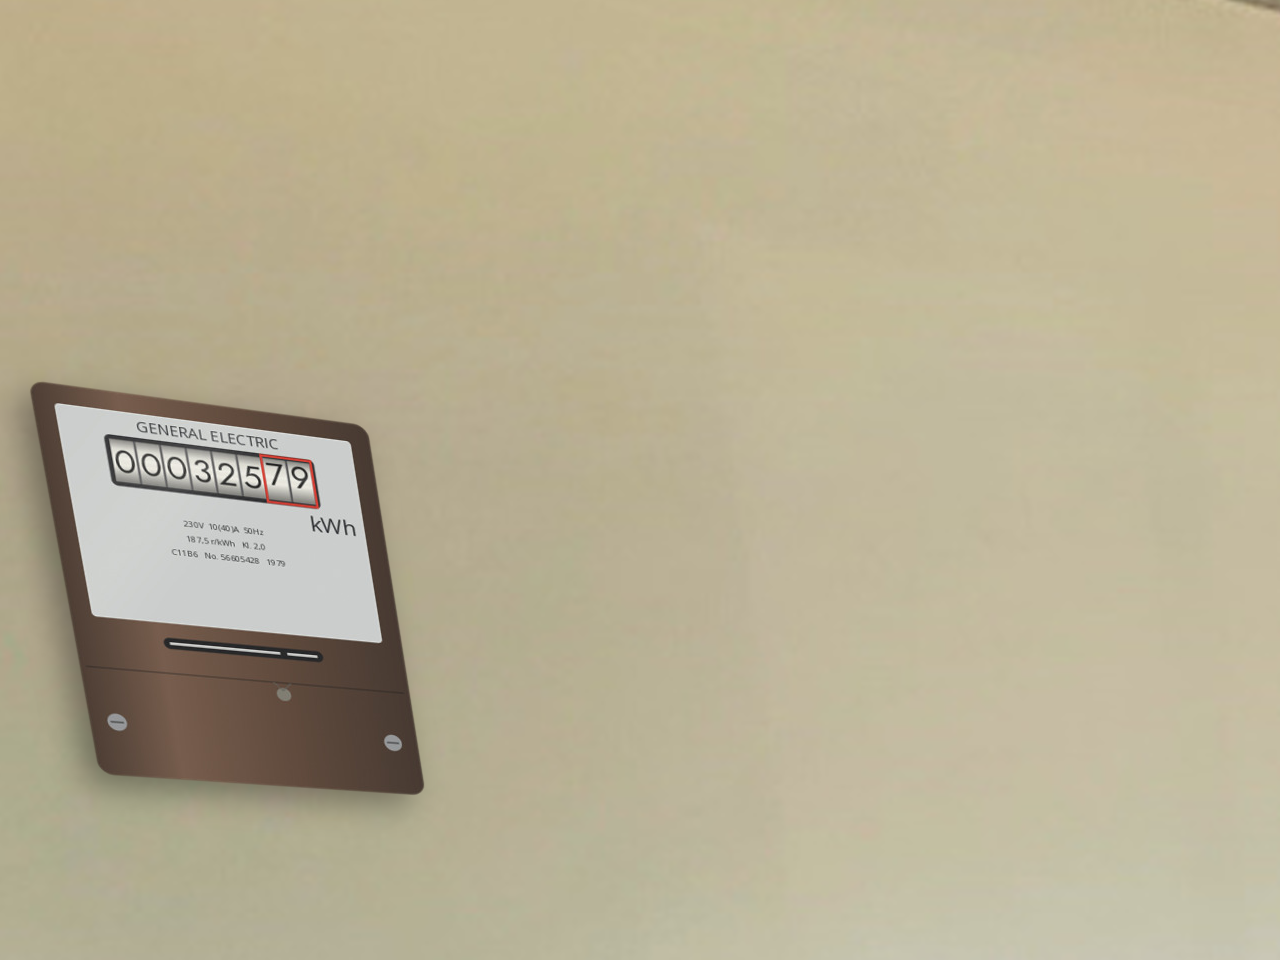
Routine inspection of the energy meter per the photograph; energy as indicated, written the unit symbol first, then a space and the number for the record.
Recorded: kWh 325.79
